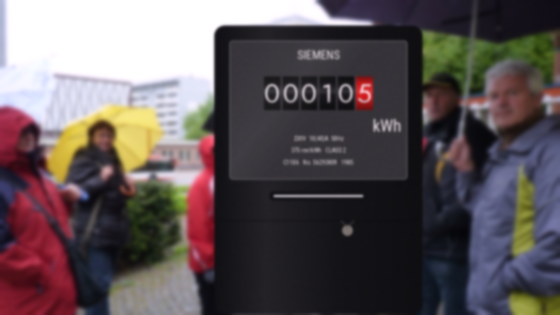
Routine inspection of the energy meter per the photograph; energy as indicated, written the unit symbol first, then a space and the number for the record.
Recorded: kWh 10.5
